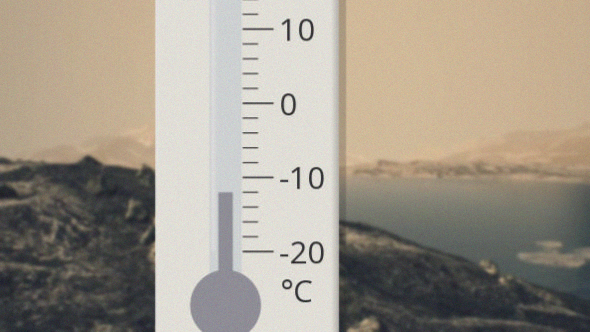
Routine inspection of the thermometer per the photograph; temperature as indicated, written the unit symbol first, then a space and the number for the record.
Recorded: °C -12
